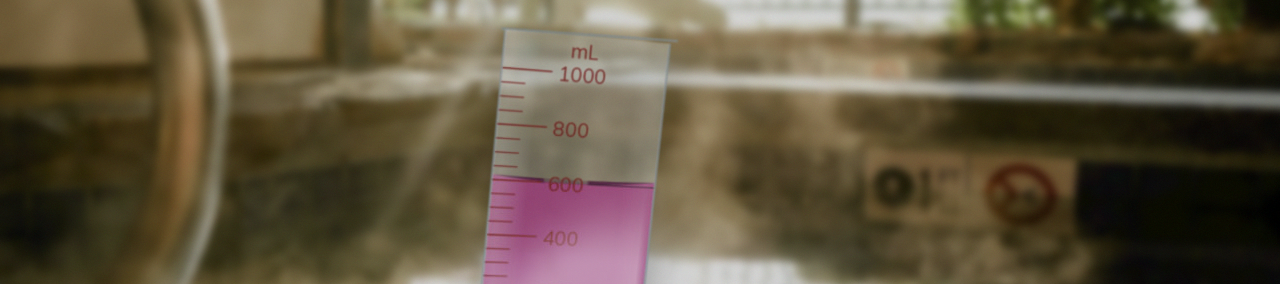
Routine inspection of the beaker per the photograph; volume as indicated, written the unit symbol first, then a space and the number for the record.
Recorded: mL 600
